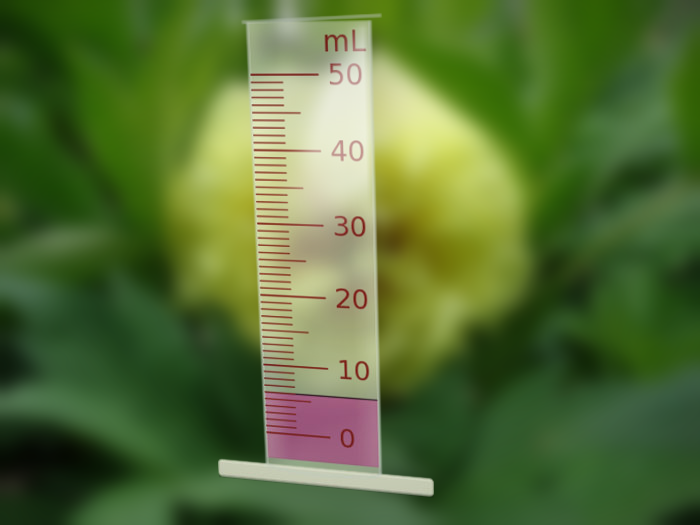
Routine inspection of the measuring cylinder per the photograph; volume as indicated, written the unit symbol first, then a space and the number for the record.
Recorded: mL 6
